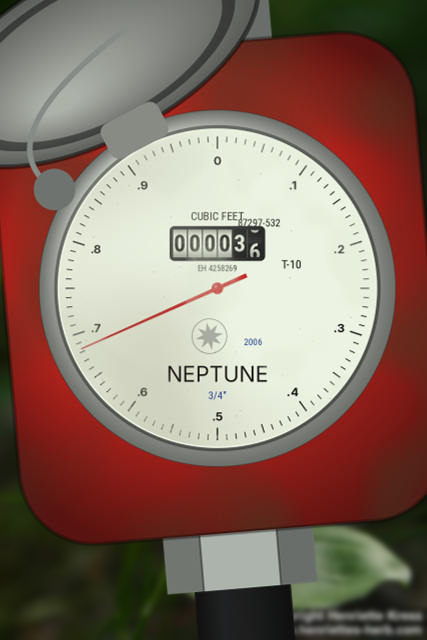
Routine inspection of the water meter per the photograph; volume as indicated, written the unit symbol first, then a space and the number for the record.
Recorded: ft³ 35.68
